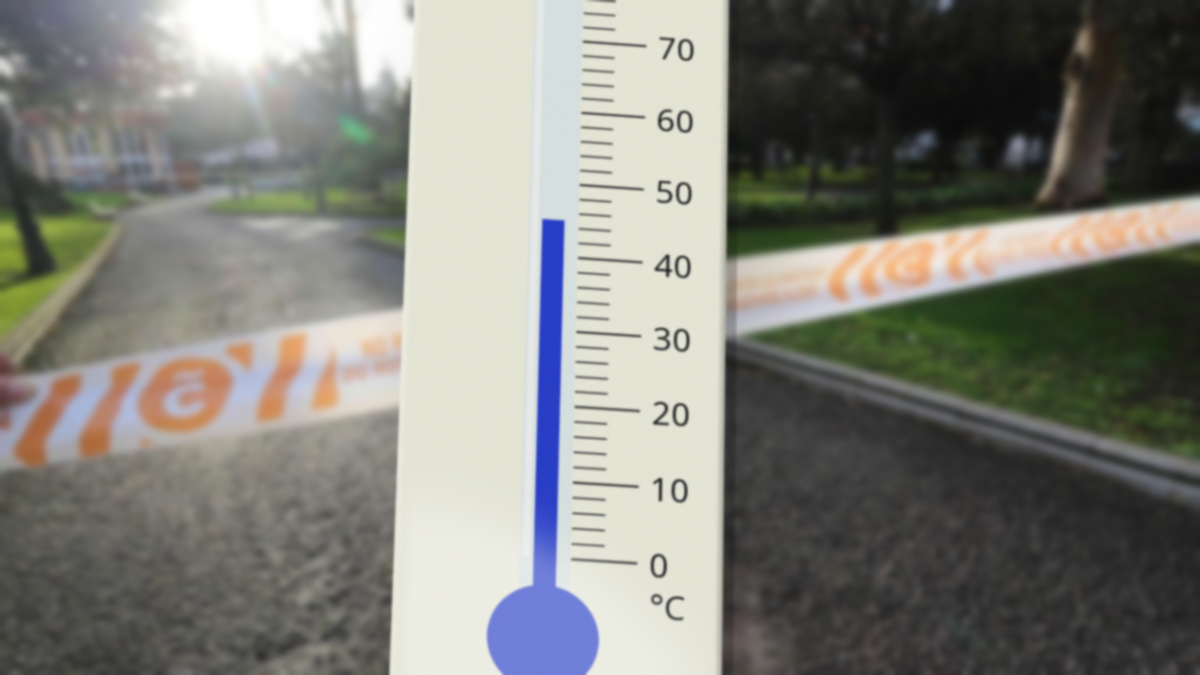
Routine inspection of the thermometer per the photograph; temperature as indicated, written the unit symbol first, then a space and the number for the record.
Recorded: °C 45
